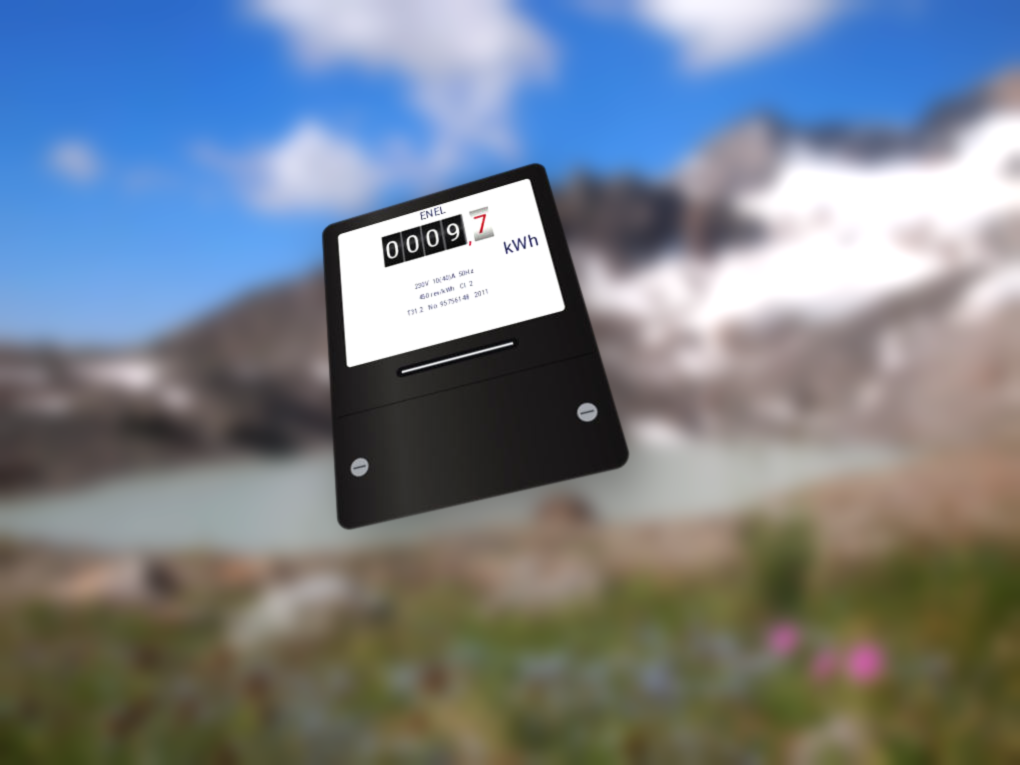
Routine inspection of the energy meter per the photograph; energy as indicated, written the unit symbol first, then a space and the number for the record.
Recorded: kWh 9.7
